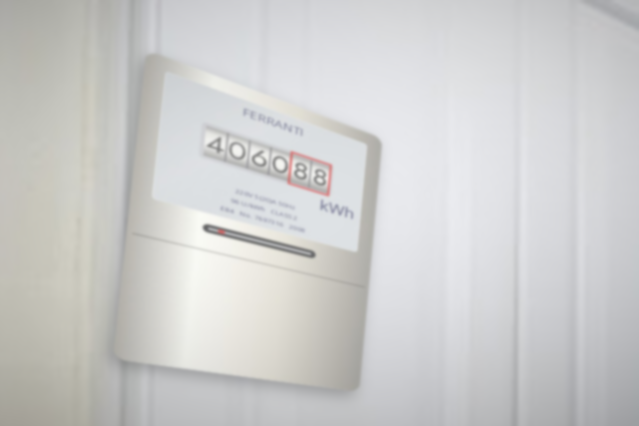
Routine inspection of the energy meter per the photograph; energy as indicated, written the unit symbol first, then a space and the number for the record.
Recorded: kWh 4060.88
